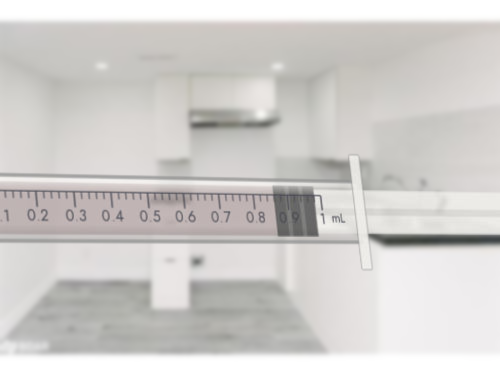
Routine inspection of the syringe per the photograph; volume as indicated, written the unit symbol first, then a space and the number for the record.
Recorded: mL 0.86
